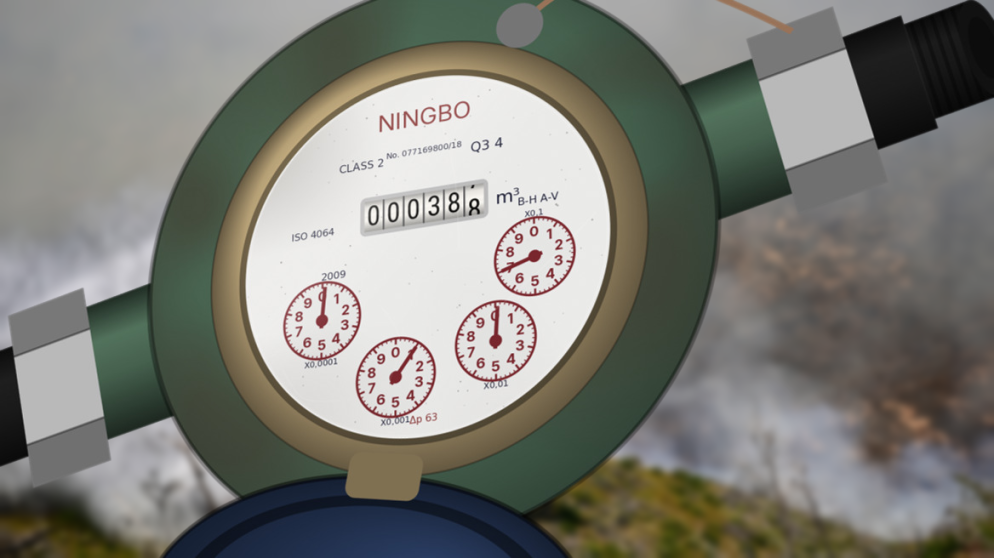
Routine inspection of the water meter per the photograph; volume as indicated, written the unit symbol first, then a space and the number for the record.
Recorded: m³ 387.7010
